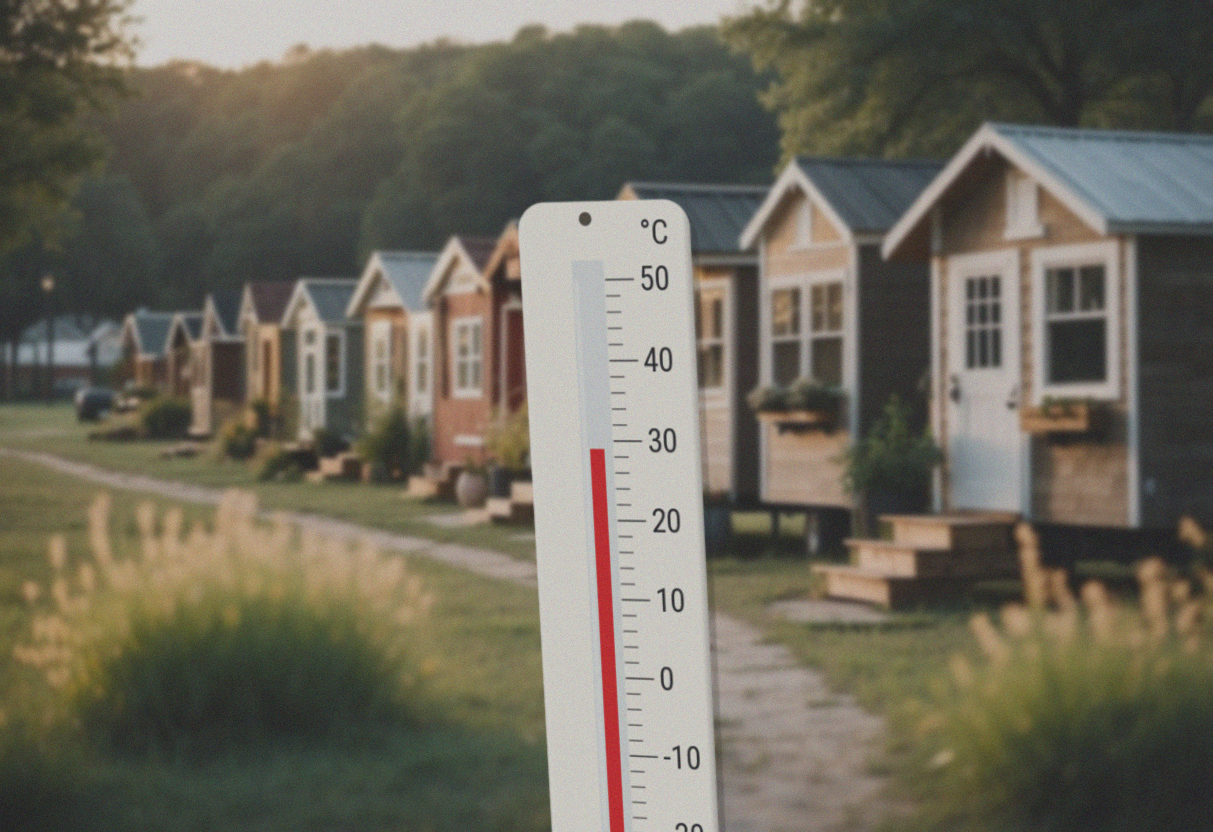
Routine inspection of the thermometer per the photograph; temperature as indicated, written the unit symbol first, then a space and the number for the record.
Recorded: °C 29
